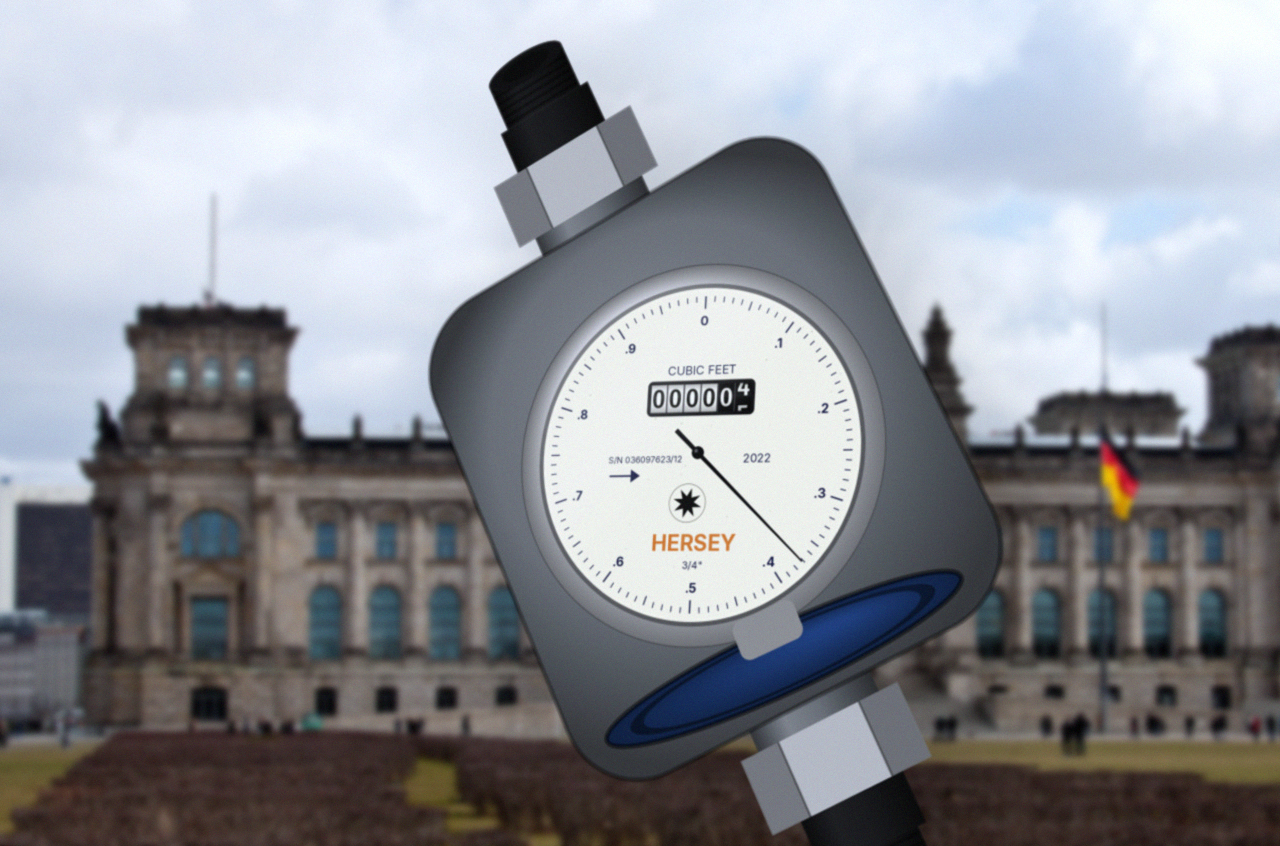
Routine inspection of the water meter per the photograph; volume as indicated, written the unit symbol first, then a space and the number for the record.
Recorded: ft³ 4.37
